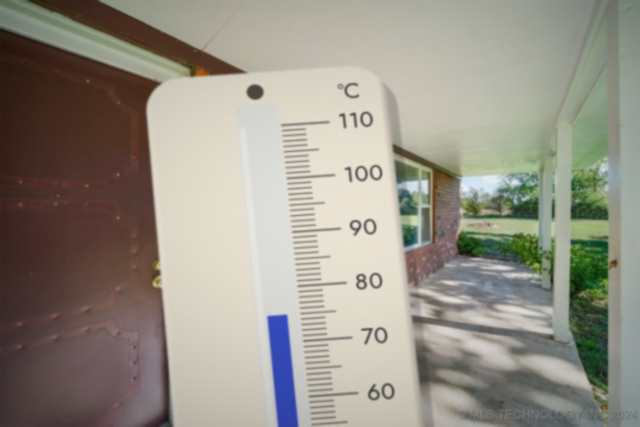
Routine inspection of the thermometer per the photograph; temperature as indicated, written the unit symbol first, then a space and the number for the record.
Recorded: °C 75
